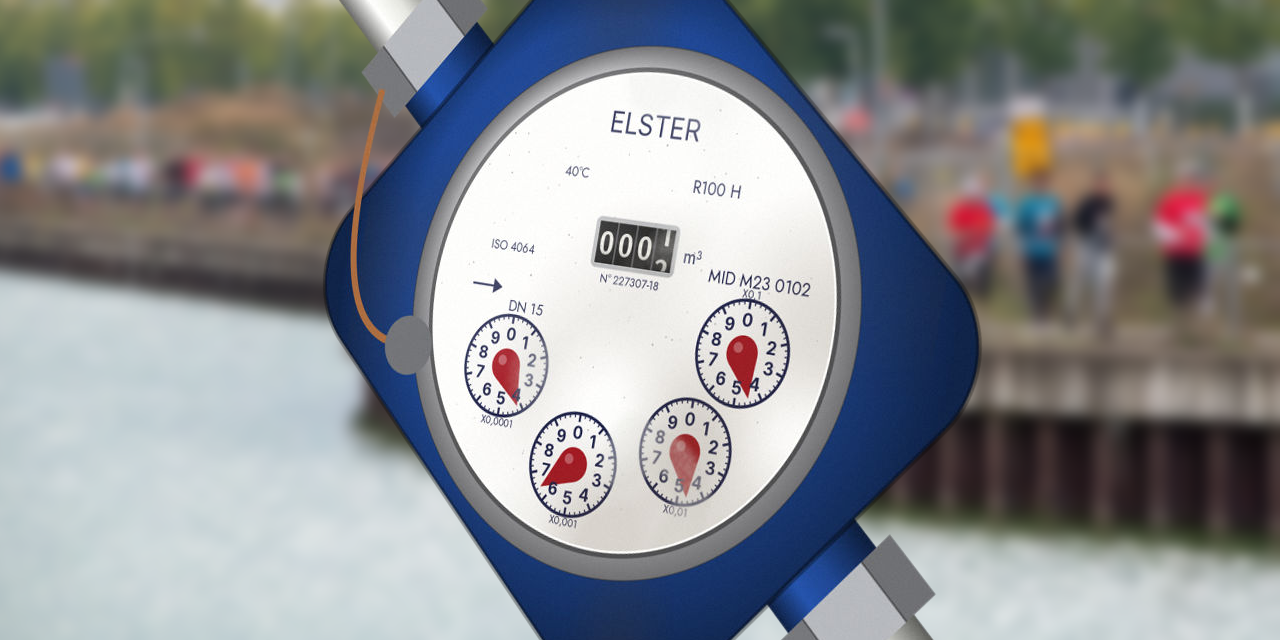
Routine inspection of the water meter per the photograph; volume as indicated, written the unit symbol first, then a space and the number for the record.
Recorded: m³ 1.4464
